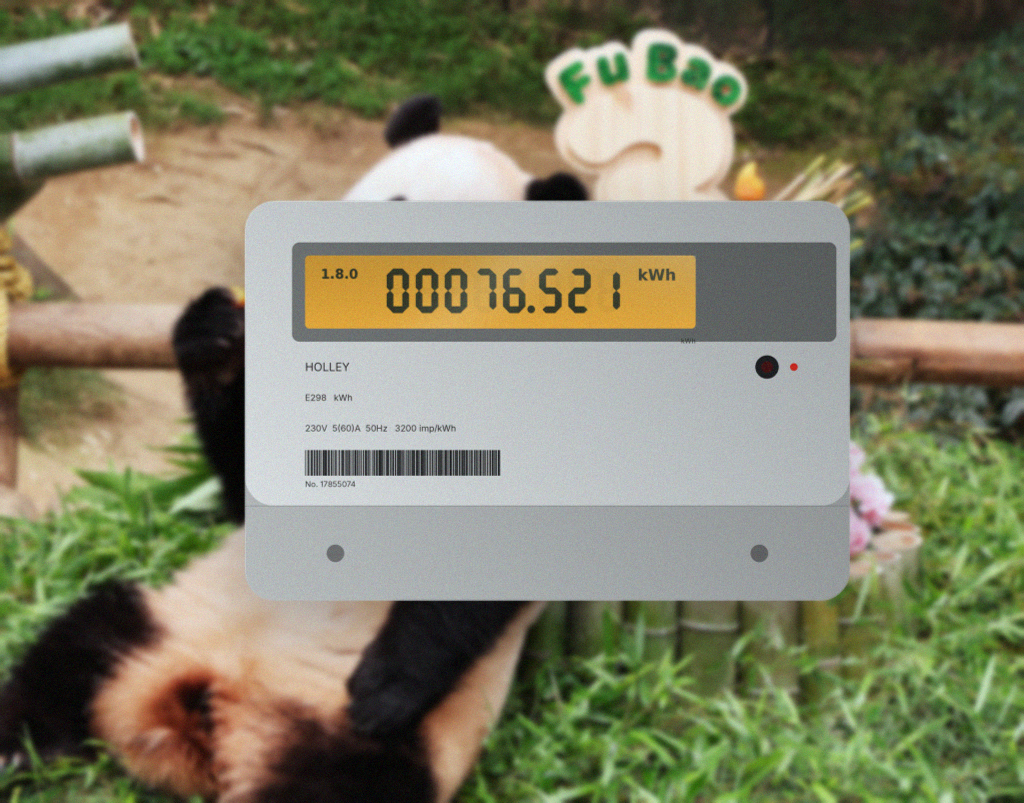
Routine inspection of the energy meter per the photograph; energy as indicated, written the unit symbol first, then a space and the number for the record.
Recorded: kWh 76.521
